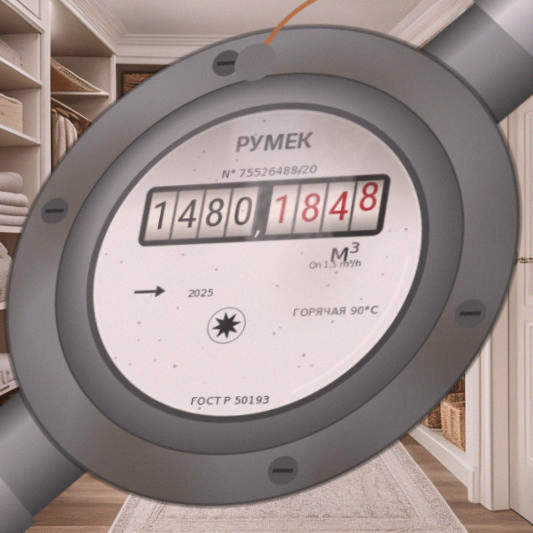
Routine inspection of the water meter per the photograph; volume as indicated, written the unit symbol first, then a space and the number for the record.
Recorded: m³ 1480.1848
